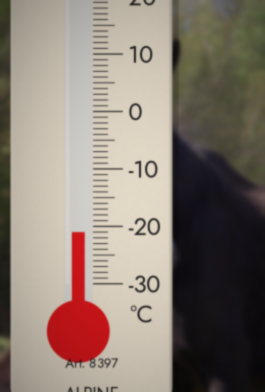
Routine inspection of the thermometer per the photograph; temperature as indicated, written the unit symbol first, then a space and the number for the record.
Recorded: °C -21
